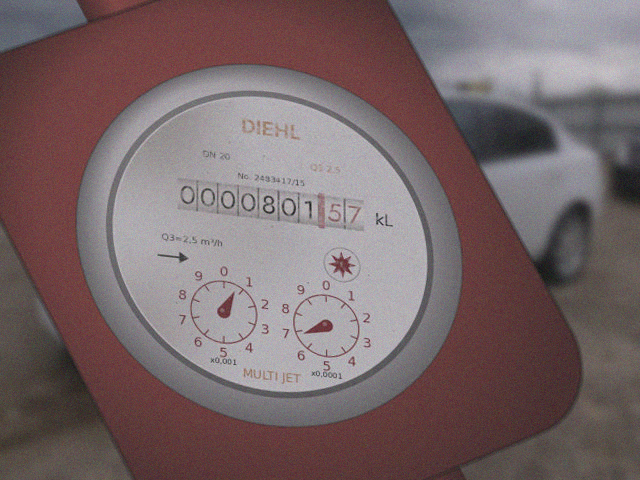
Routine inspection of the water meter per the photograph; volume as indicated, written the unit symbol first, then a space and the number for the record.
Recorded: kL 801.5706
